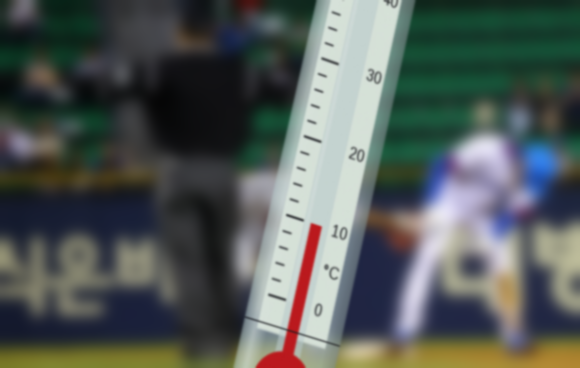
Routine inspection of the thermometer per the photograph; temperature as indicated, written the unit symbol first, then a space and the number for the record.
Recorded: °C 10
